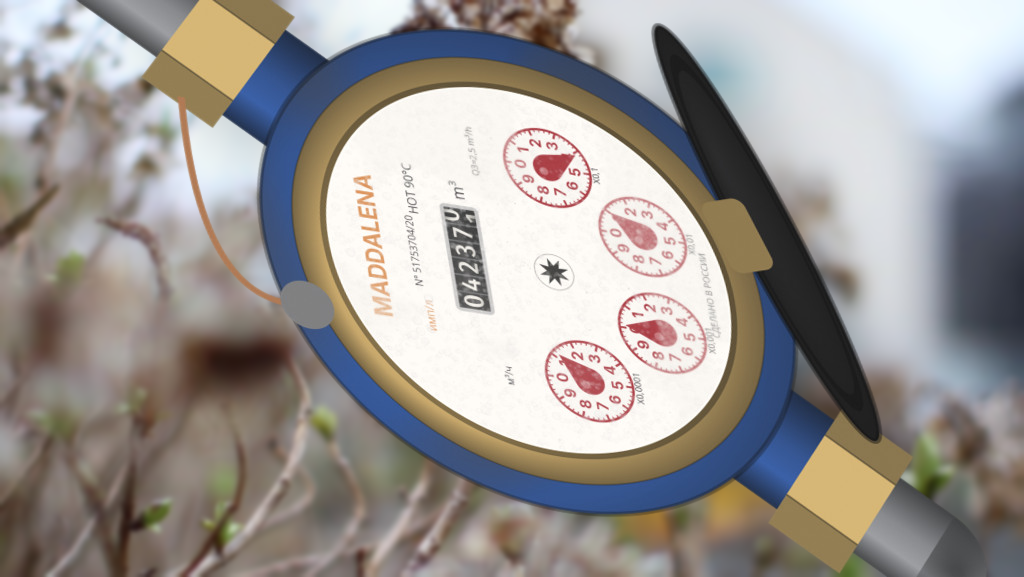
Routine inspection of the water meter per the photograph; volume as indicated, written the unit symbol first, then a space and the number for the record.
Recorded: m³ 42370.4101
